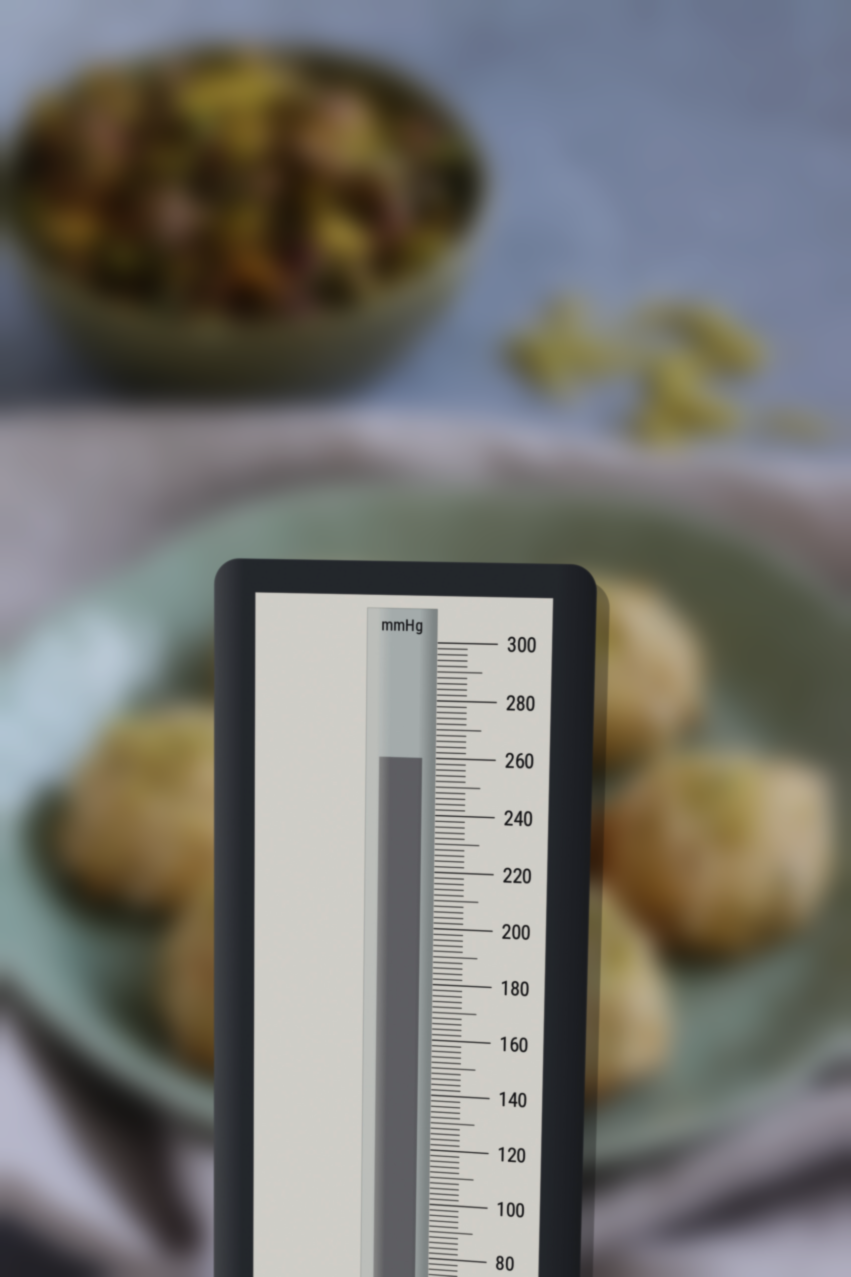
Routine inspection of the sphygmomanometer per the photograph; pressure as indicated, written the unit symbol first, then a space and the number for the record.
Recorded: mmHg 260
